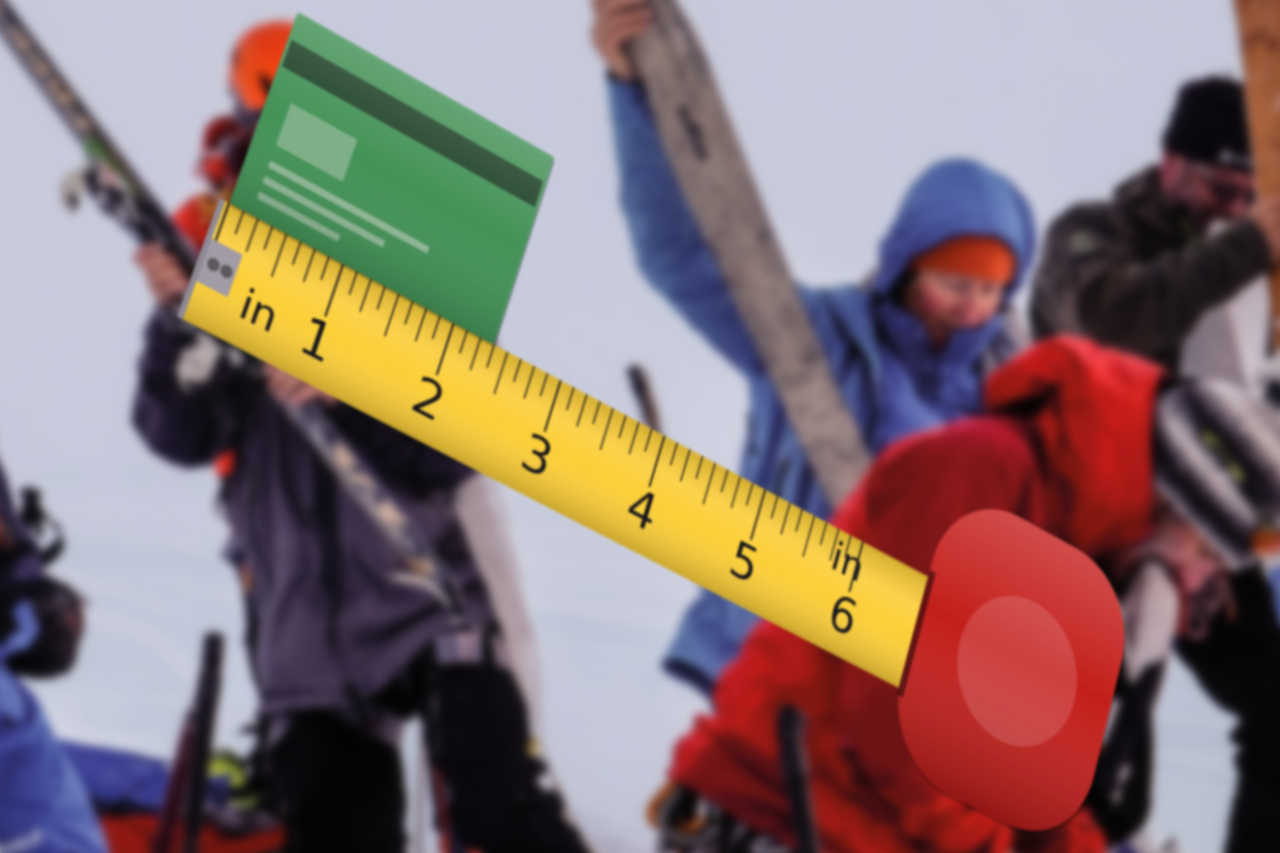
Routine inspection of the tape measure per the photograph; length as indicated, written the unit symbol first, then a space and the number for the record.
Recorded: in 2.375
